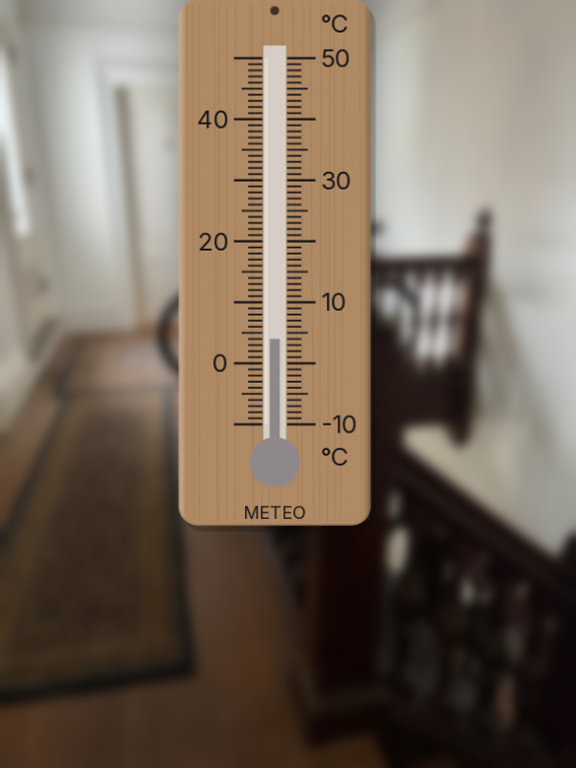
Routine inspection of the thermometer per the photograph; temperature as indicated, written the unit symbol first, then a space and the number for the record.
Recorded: °C 4
